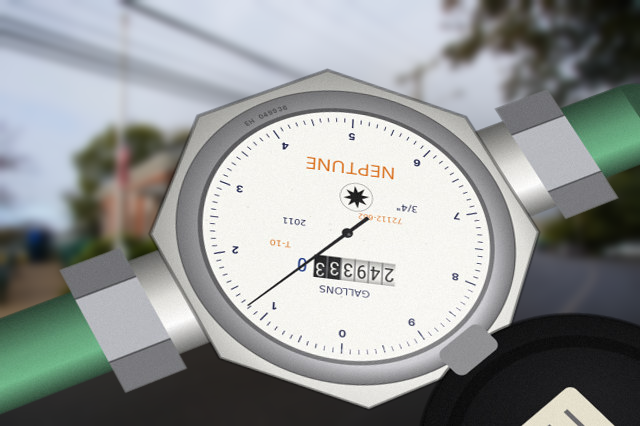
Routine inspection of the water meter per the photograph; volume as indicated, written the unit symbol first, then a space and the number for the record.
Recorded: gal 2493331.2
